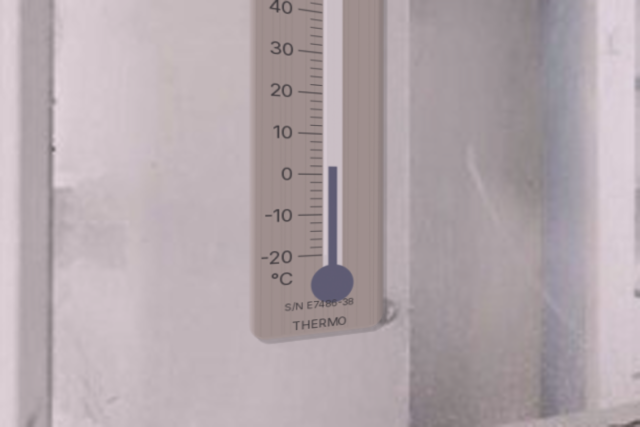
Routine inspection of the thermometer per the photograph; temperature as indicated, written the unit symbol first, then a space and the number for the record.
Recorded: °C 2
